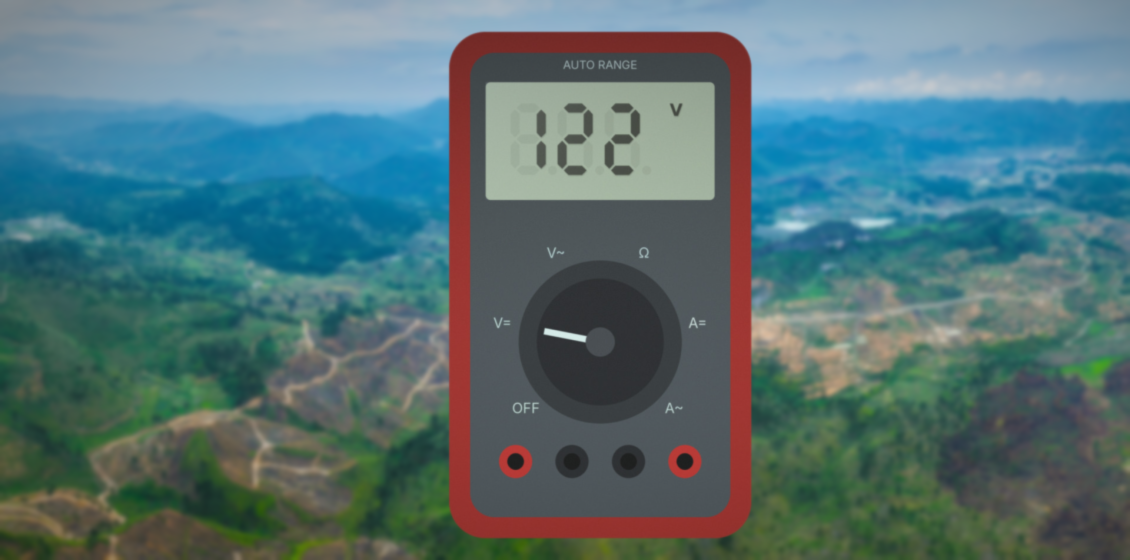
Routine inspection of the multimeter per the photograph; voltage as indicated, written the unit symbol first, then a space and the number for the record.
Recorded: V 122
